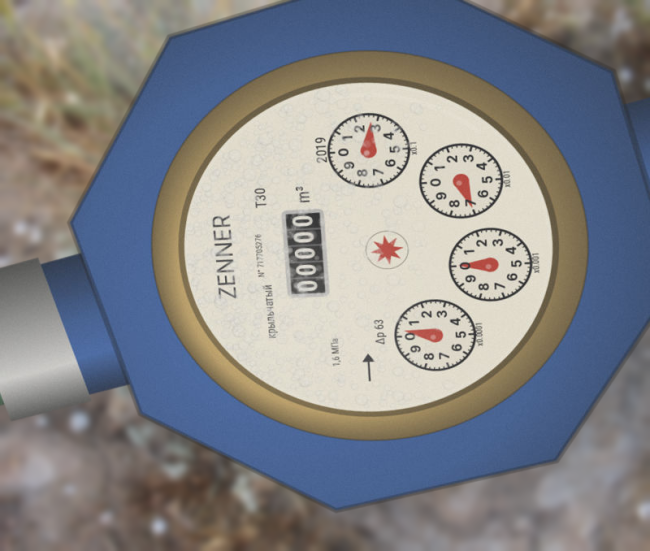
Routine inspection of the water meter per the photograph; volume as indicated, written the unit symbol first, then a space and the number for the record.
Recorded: m³ 0.2700
